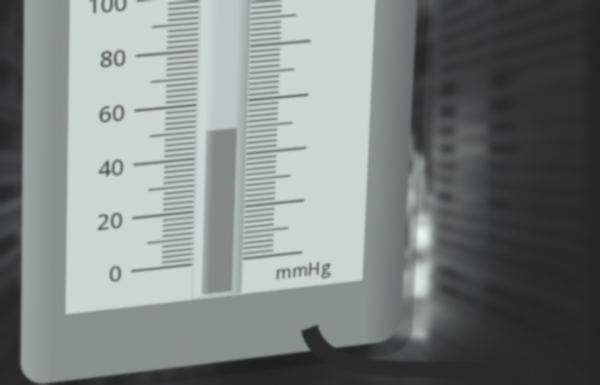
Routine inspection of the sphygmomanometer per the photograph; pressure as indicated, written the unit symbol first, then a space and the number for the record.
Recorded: mmHg 50
